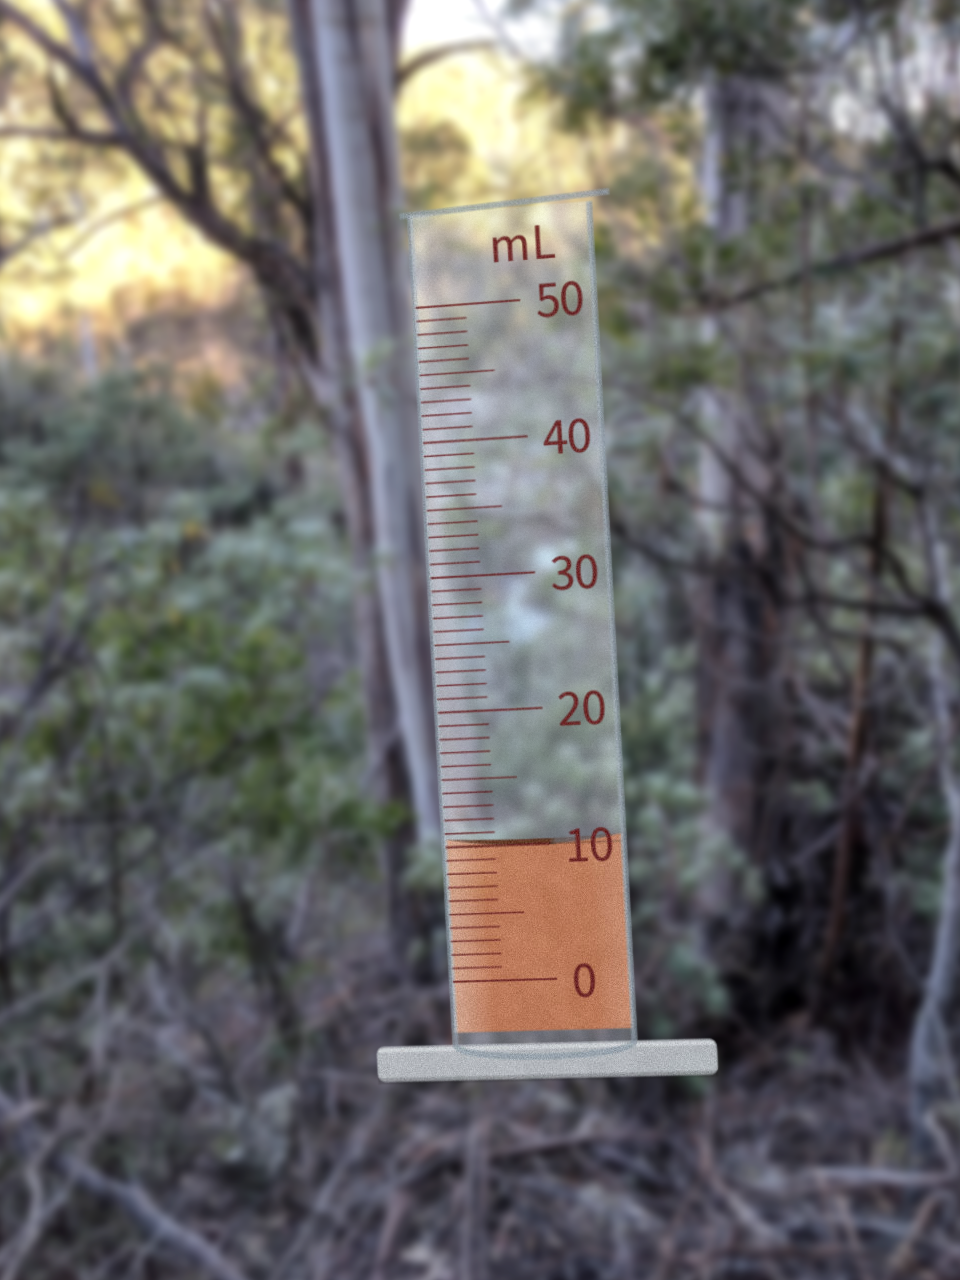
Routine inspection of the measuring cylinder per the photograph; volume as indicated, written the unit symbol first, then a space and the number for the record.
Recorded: mL 10
